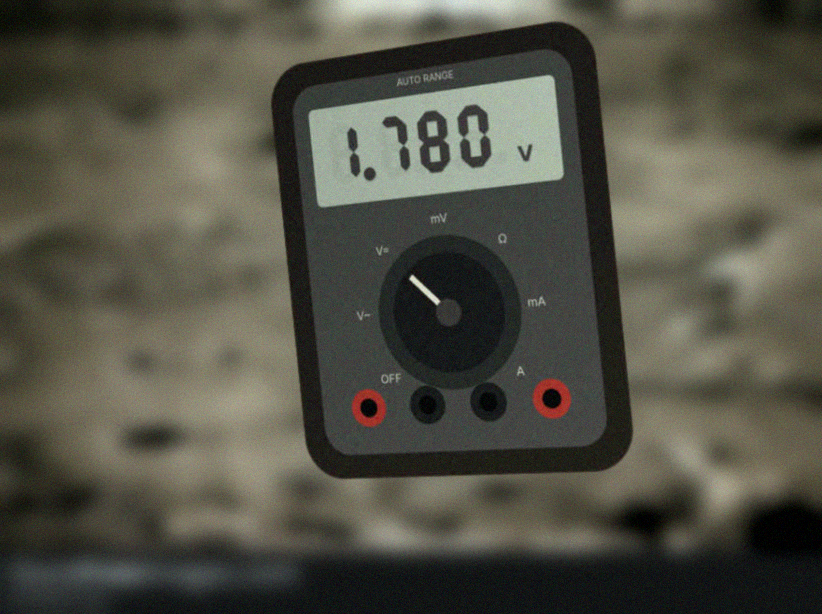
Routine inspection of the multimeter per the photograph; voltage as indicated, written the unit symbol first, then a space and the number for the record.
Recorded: V 1.780
